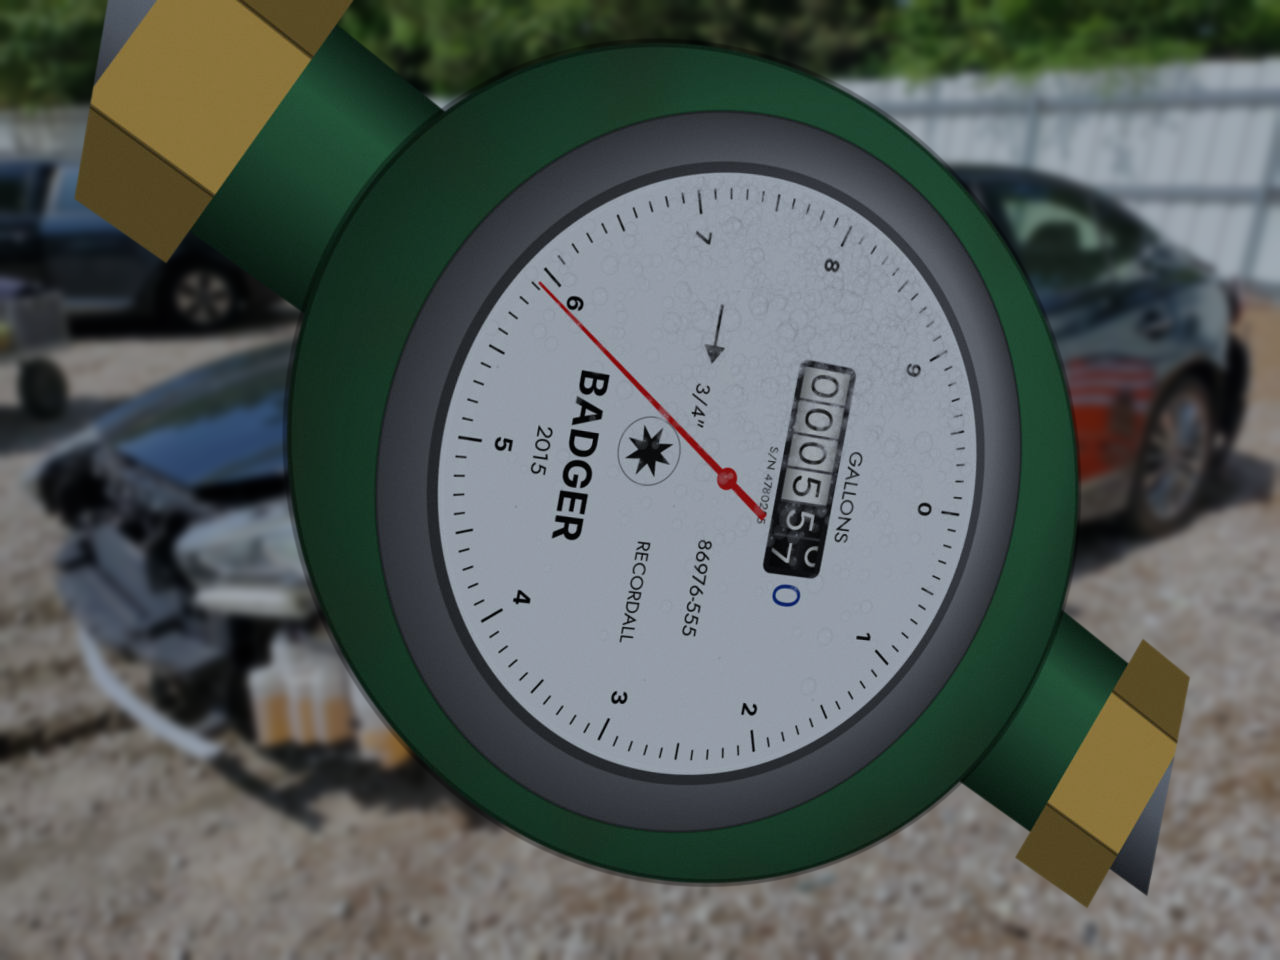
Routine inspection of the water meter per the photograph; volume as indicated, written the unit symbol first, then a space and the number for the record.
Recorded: gal 5565.9
